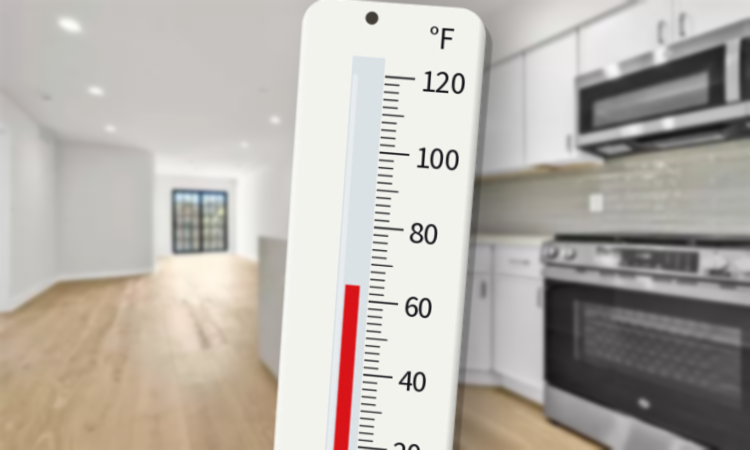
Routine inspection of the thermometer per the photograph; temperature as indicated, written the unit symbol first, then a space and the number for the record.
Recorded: °F 64
